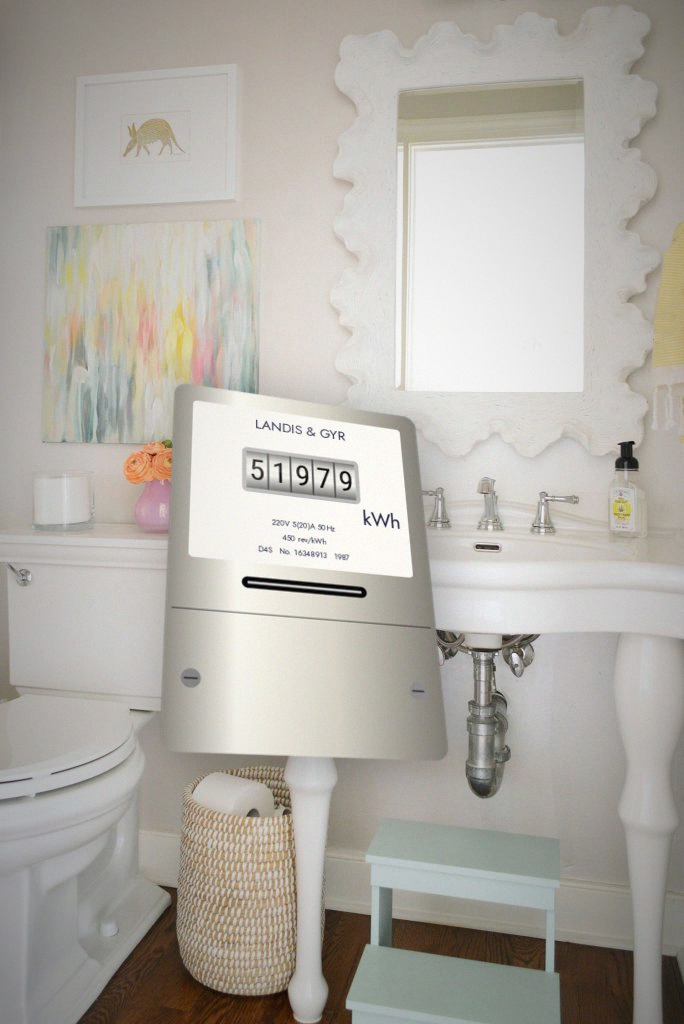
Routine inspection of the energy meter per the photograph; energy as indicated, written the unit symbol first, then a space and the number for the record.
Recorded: kWh 51979
